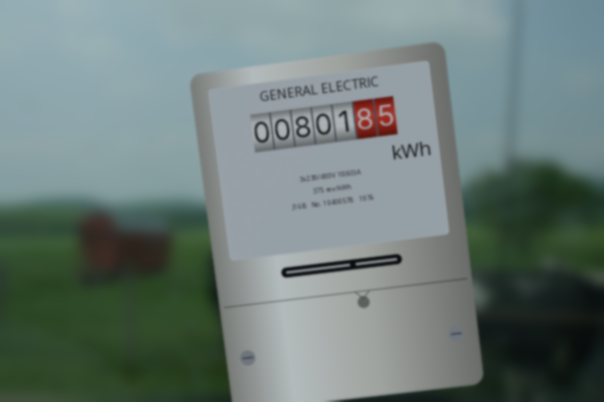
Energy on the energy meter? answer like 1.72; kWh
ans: 801.85; kWh
